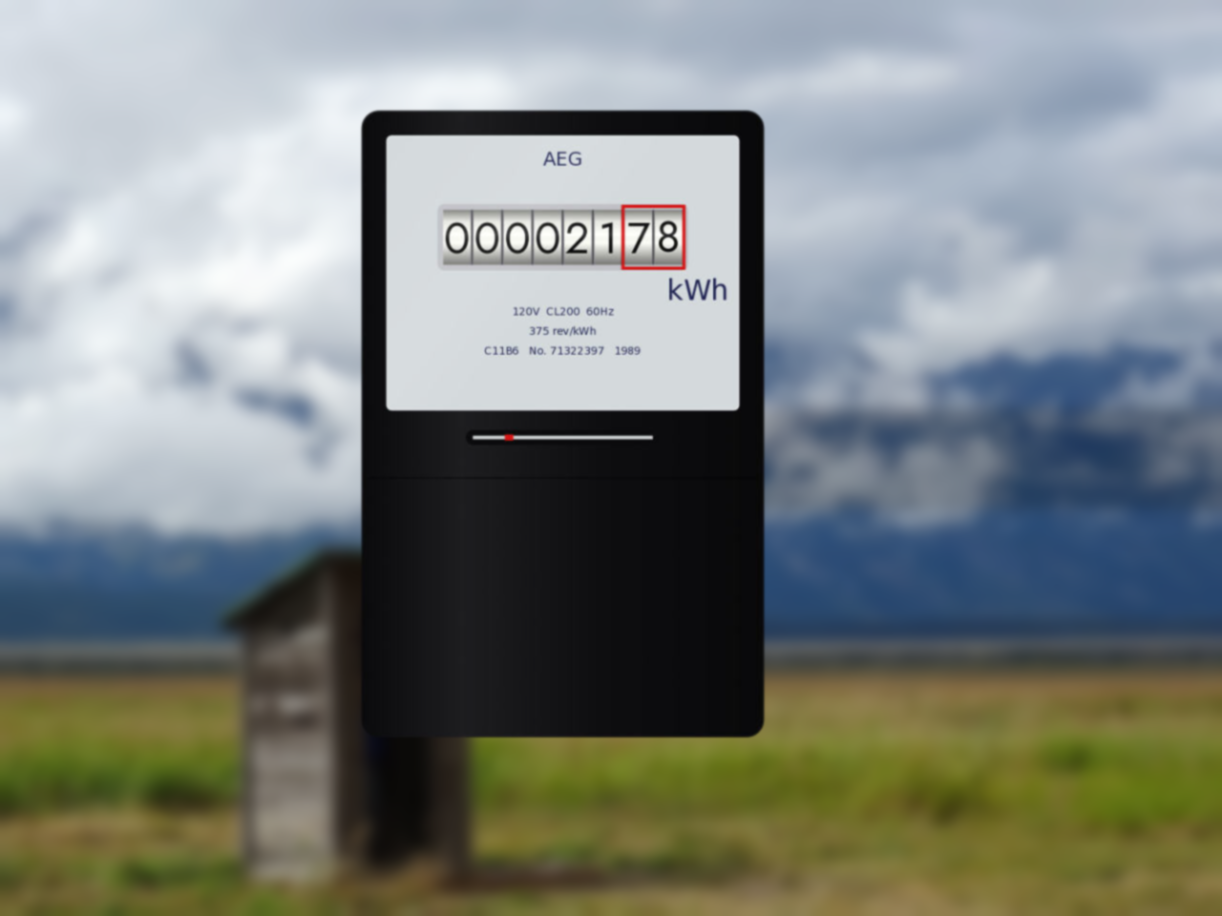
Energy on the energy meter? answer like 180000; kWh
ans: 21.78; kWh
